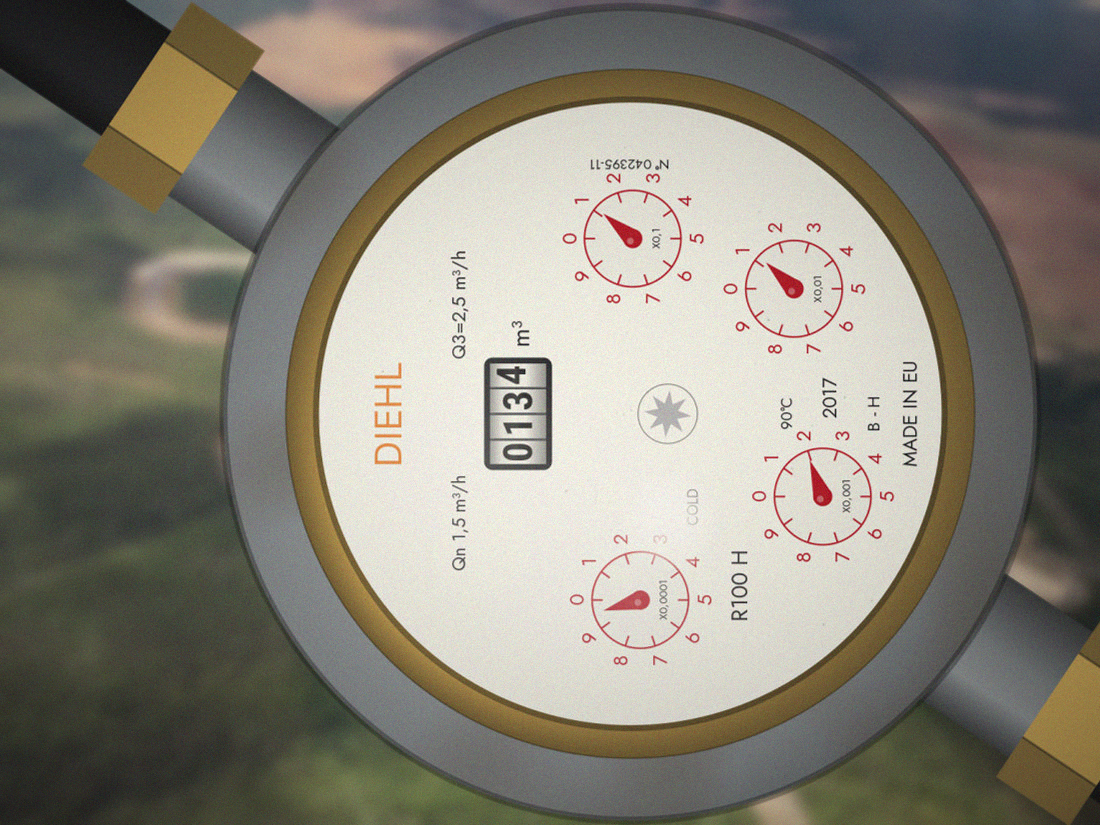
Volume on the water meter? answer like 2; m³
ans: 134.1119; m³
